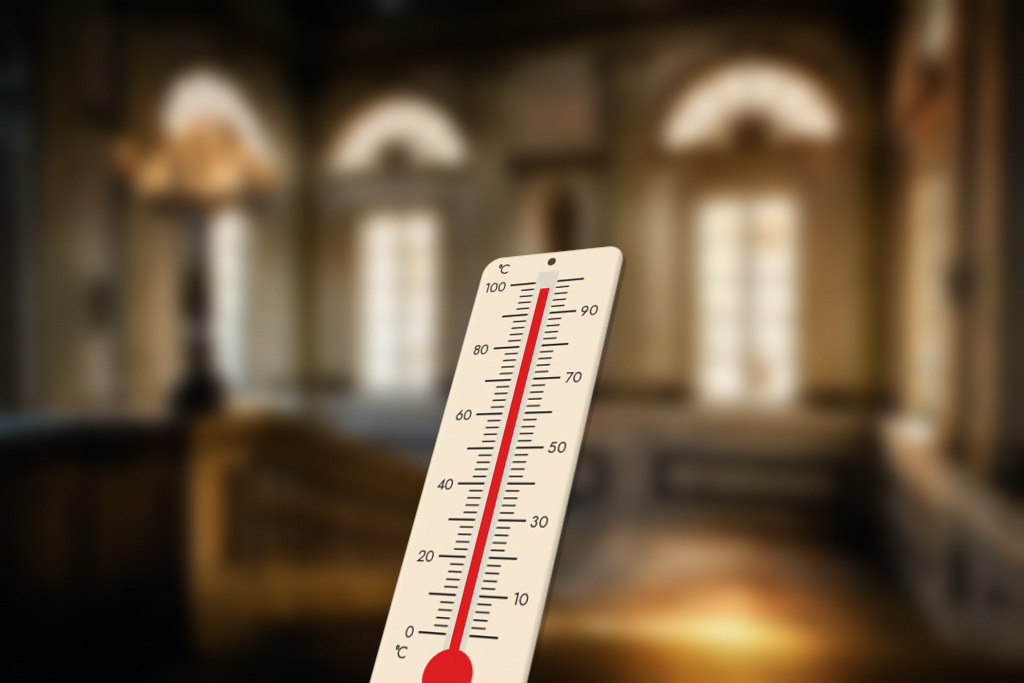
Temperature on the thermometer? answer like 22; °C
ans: 98; °C
